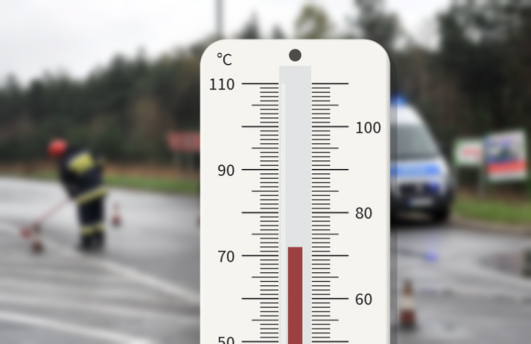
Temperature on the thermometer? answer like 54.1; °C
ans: 72; °C
